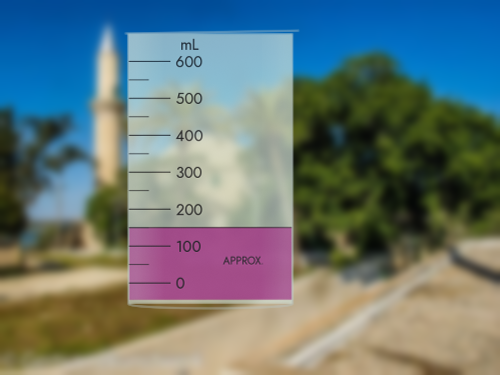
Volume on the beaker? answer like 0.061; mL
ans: 150; mL
